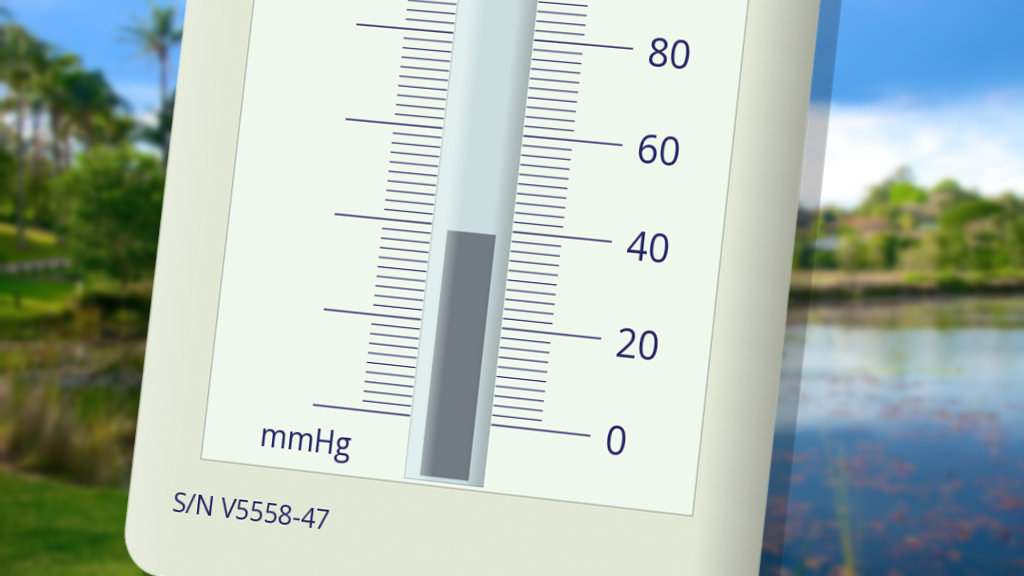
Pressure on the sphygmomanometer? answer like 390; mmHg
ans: 39; mmHg
